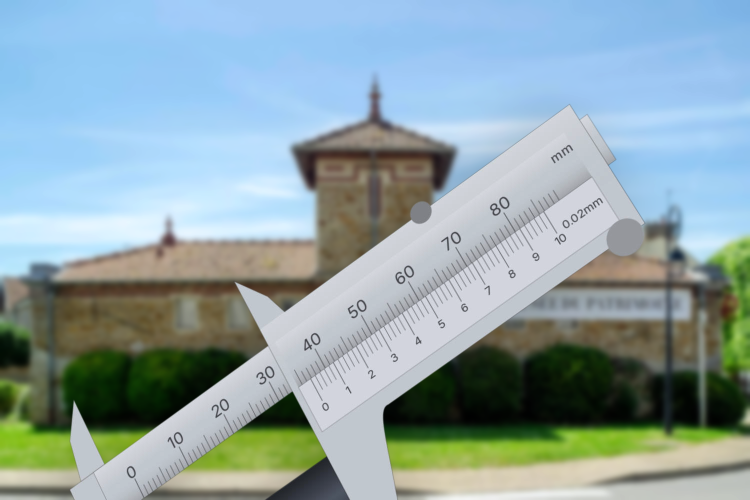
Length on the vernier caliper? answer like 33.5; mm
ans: 36.8; mm
